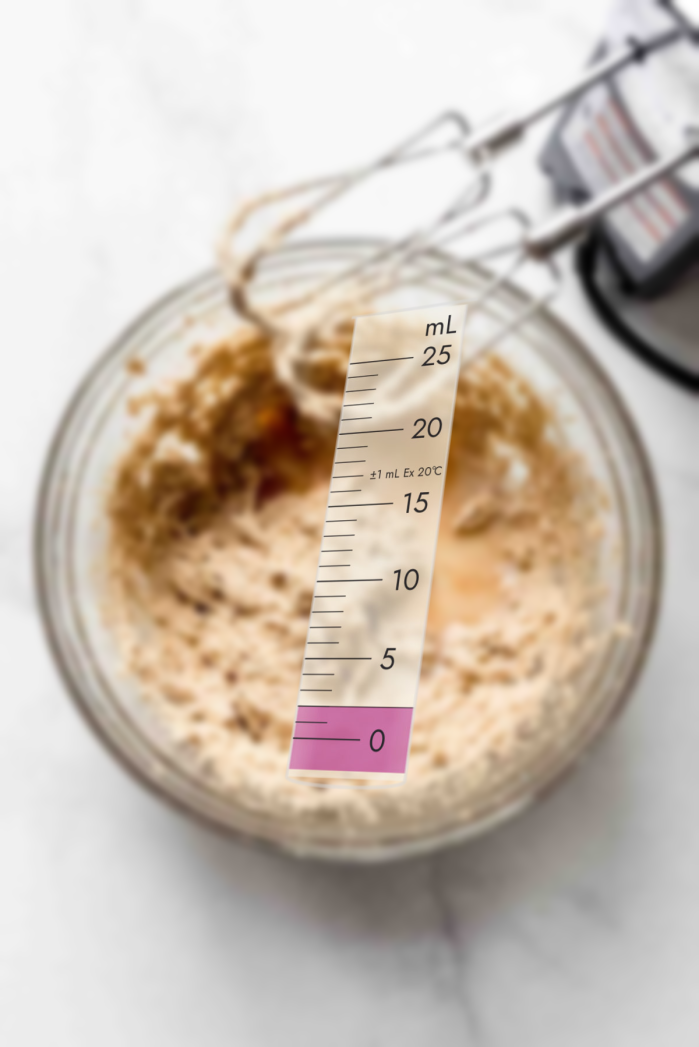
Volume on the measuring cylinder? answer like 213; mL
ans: 2; mL
